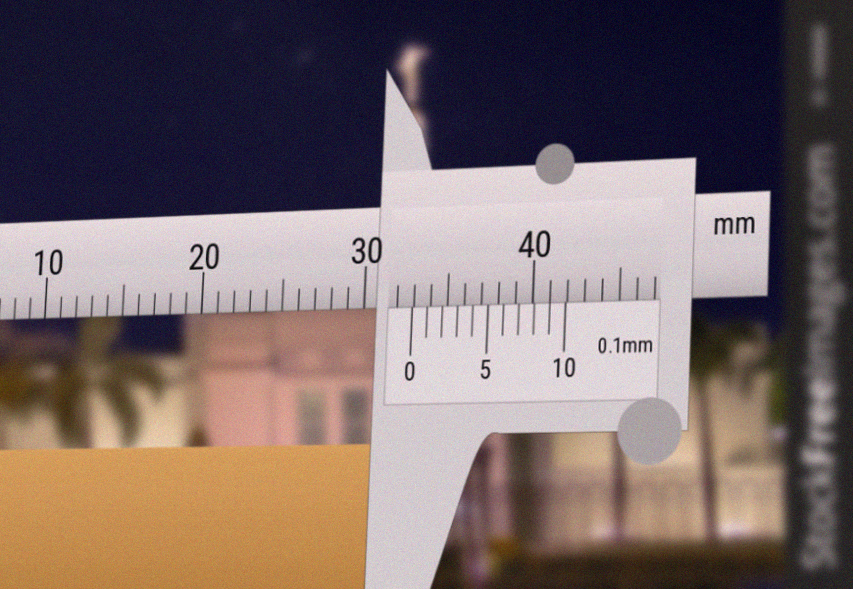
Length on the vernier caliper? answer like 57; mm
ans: 32.9; mm
